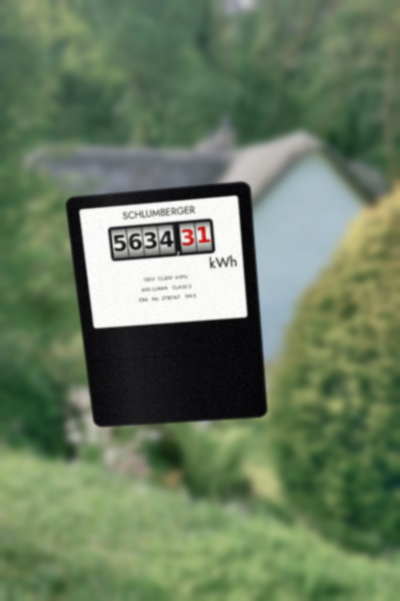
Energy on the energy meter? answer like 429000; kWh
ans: 5634.31; kWh
